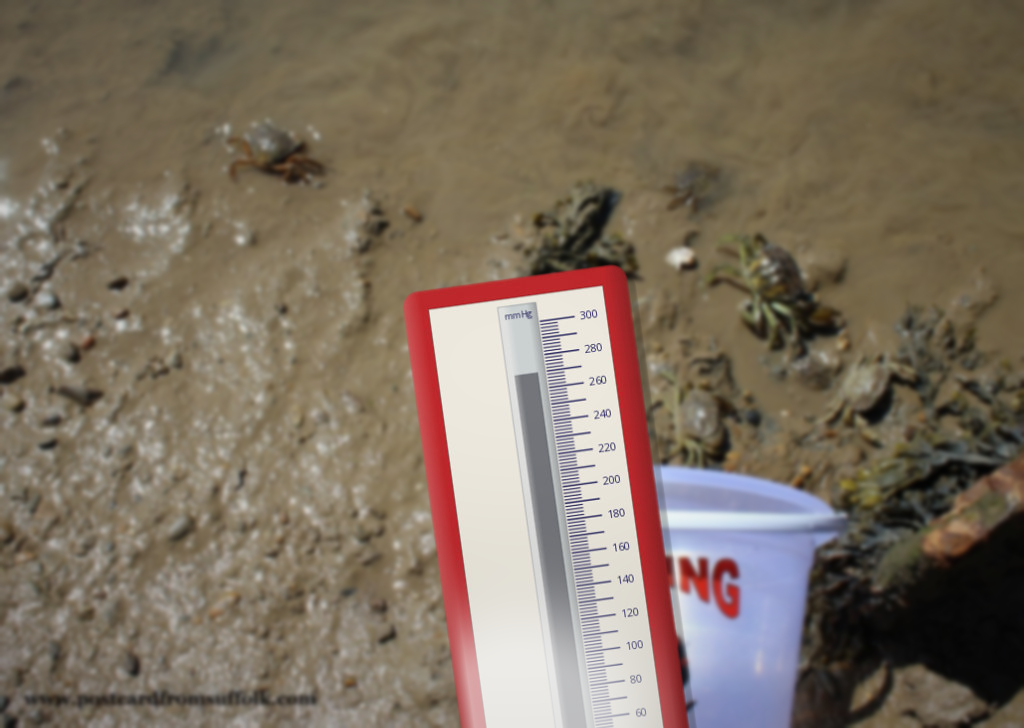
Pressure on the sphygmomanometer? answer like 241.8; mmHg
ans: 270; mmHg
